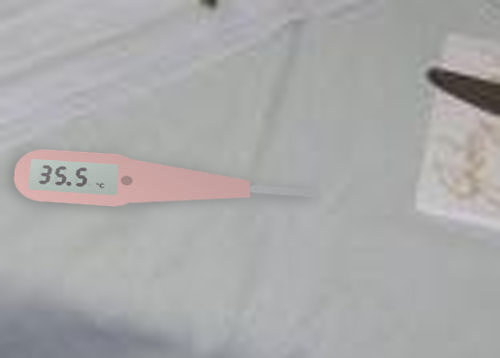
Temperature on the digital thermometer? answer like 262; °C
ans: 35.5; °C
